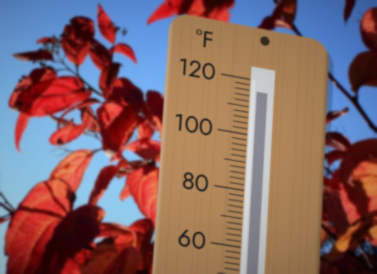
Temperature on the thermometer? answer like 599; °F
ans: 116; °F
